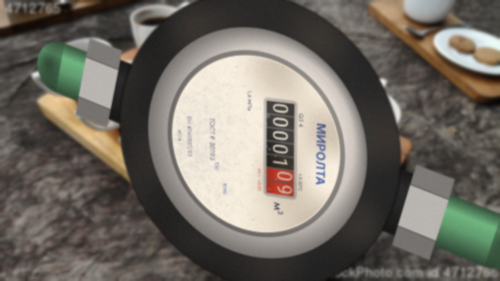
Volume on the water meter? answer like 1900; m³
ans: 1.09; m³
